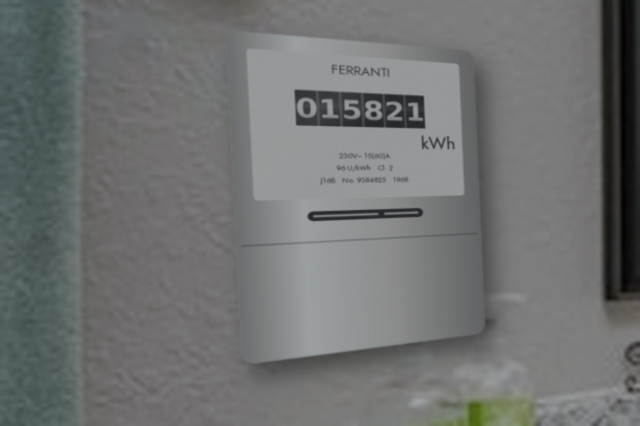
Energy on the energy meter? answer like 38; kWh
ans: 15821; kWh
